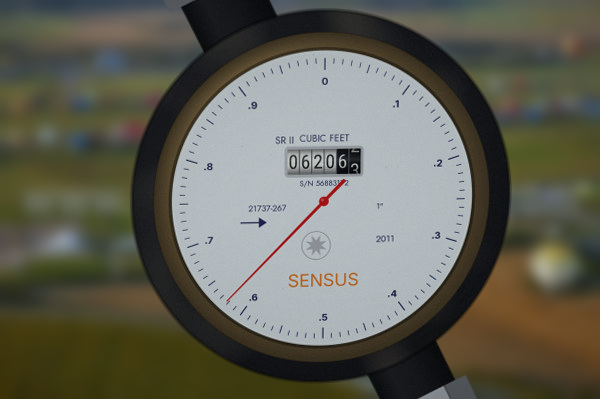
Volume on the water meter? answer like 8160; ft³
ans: 62062.62; ft³
